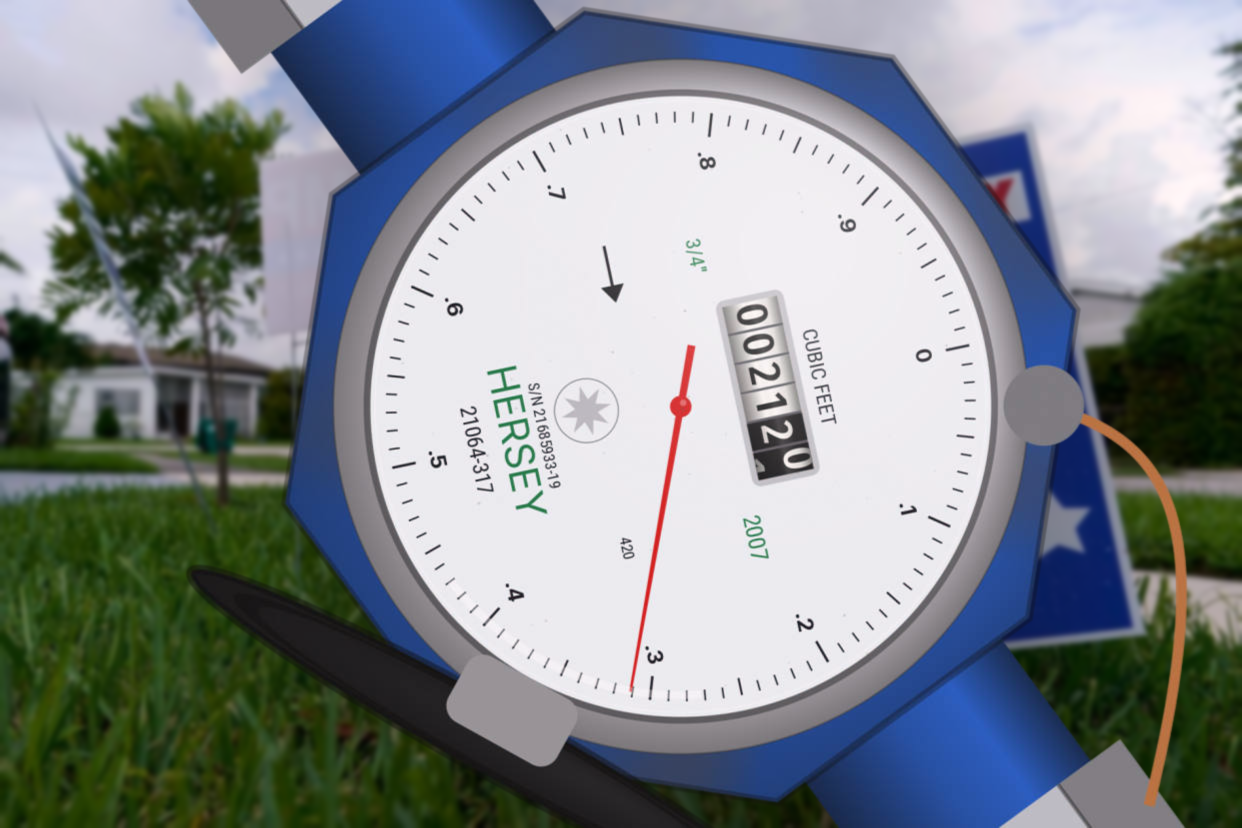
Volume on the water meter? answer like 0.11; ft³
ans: 2120.31; ft³
